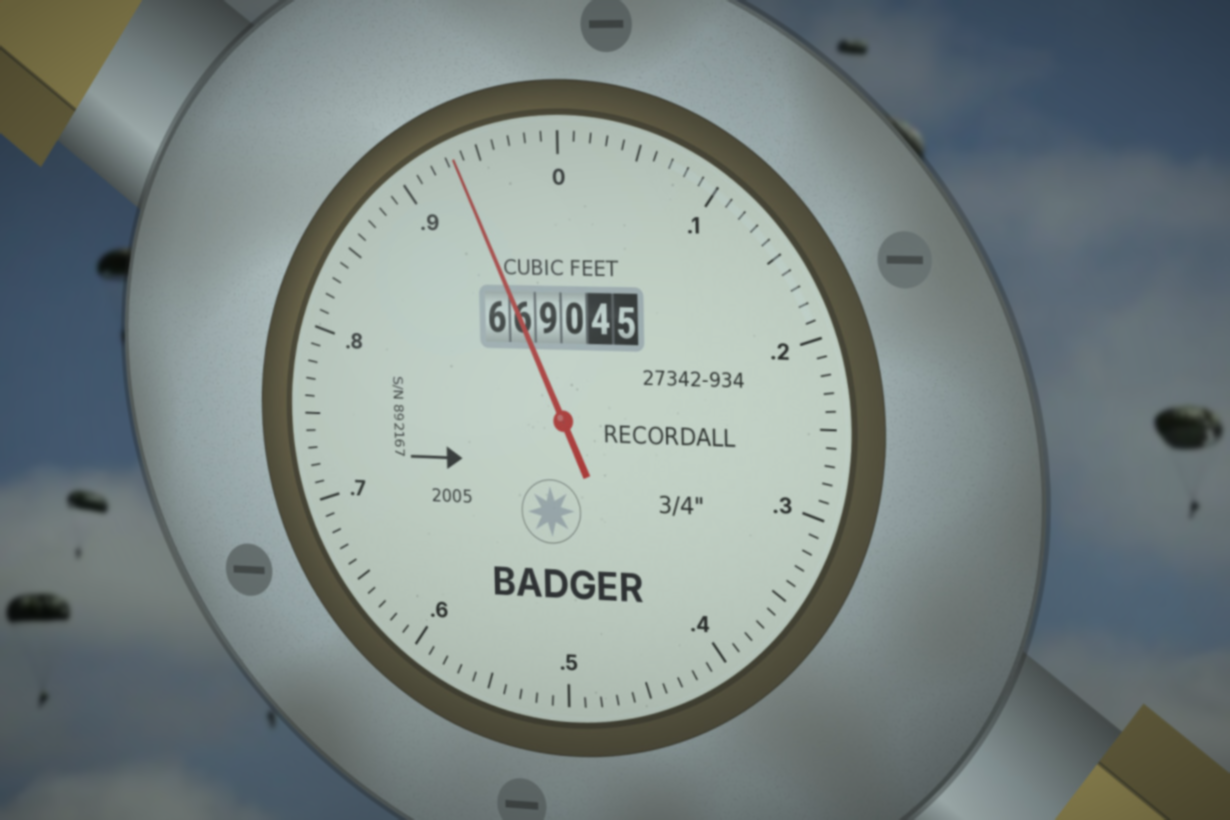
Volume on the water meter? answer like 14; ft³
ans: 669044.93; ft³
